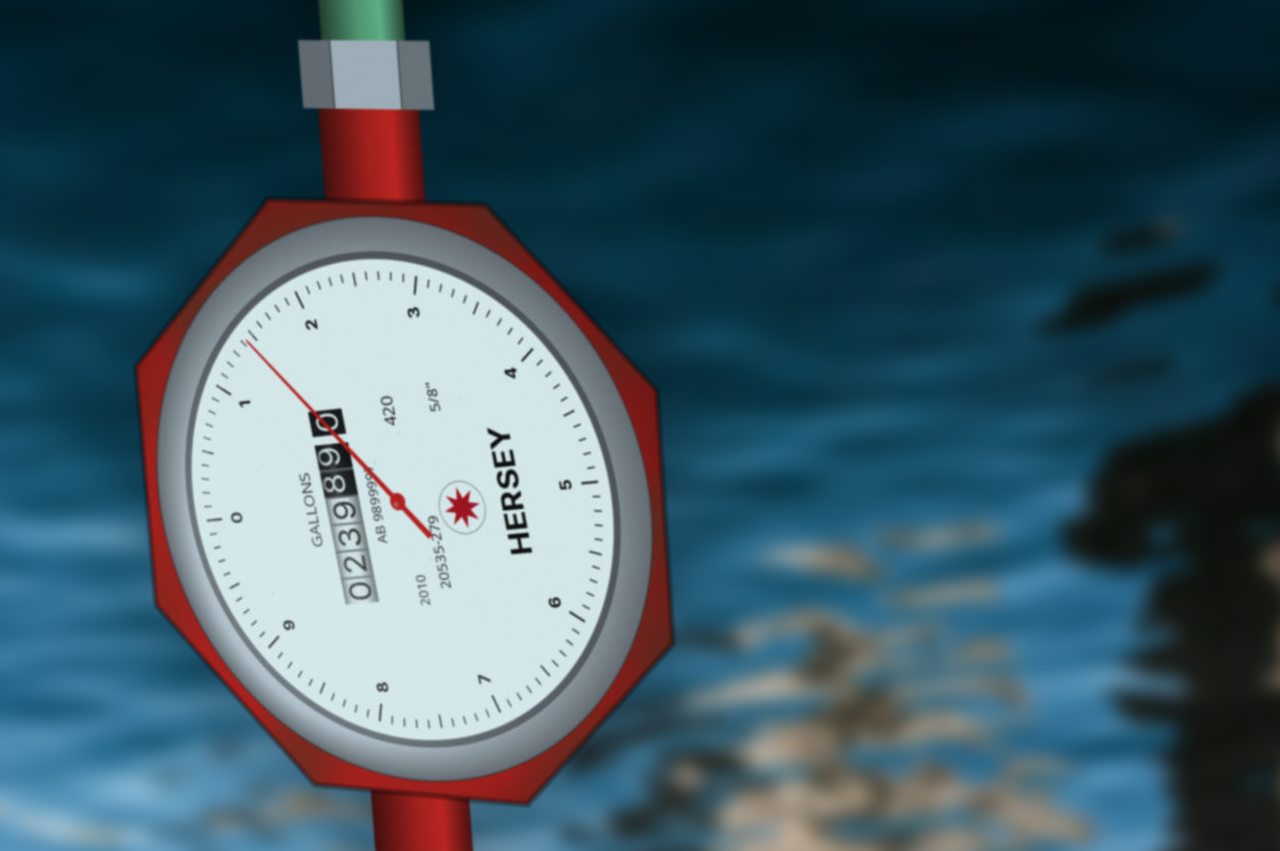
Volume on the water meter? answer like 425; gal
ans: 239891.4; gal
